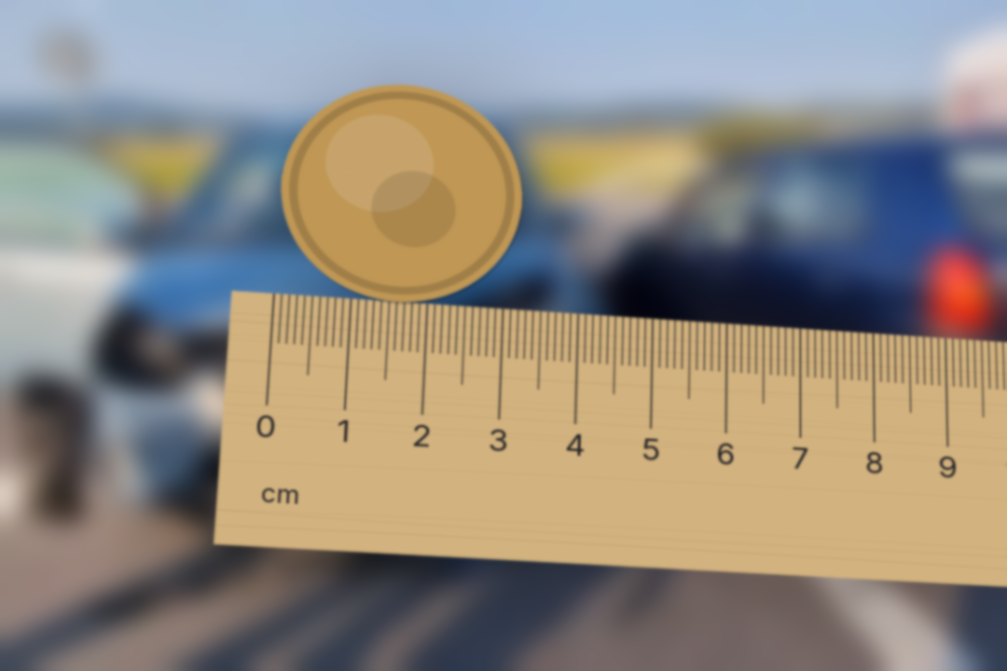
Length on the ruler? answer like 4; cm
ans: 3.2; cm
